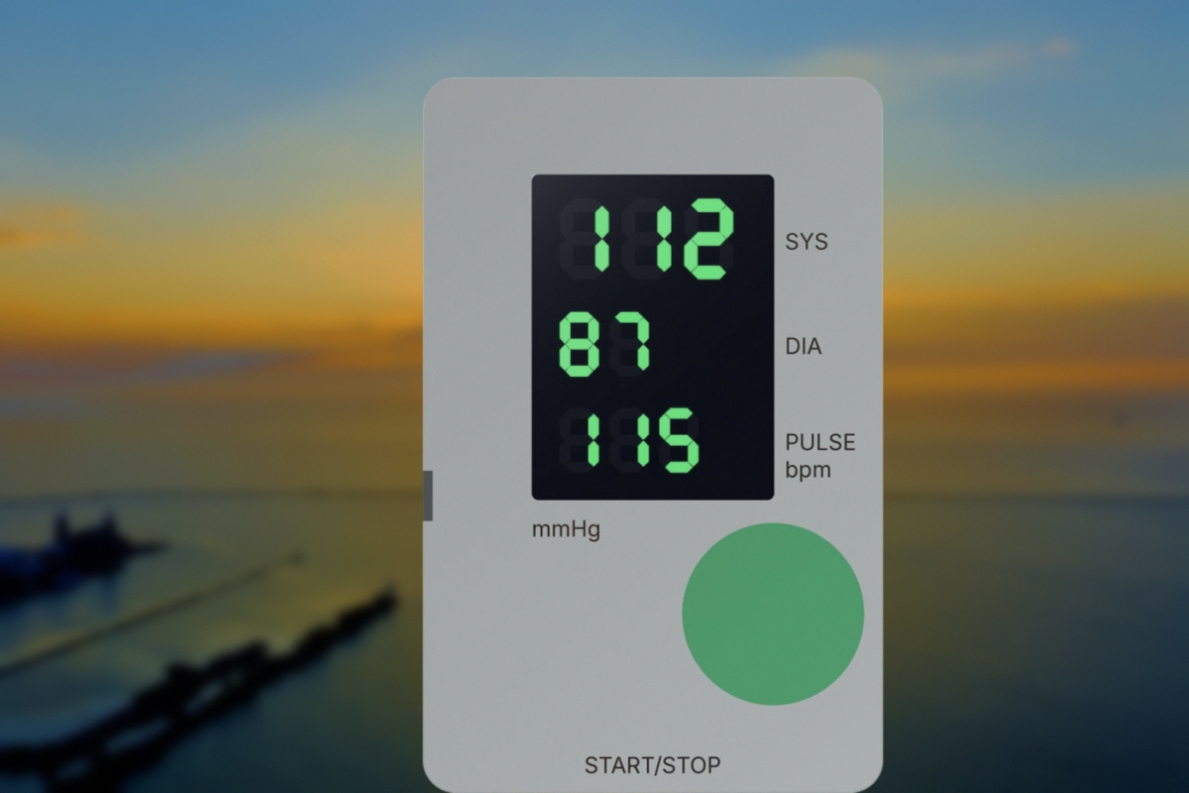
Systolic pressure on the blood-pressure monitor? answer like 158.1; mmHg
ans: 112; mmHg
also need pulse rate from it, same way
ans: 115; bpm
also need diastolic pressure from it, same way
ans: 87; mmHg
